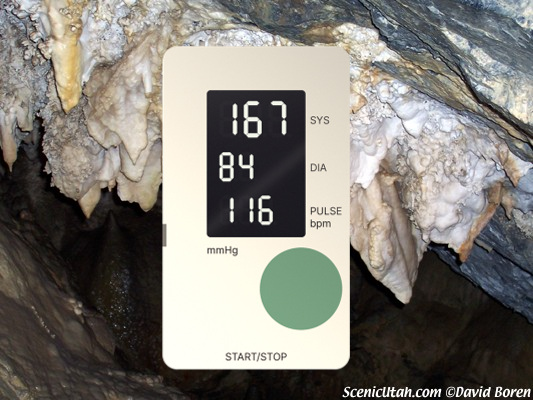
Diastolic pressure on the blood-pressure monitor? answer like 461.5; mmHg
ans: 84; mmHg
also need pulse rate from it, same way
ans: 116; bpm
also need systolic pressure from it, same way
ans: 167; mmHg
